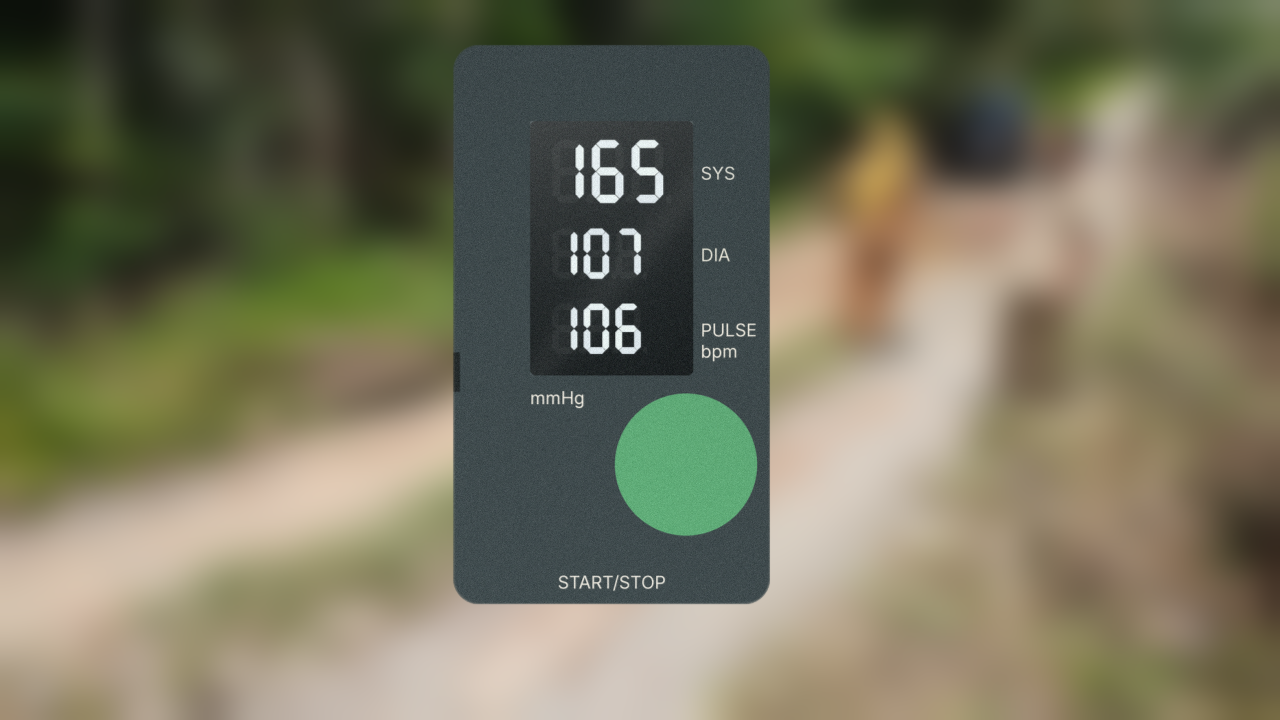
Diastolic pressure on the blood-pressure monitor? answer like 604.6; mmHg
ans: 107; mmHg
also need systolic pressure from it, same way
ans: 165; mmHg
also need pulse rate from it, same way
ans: 106; bpm
